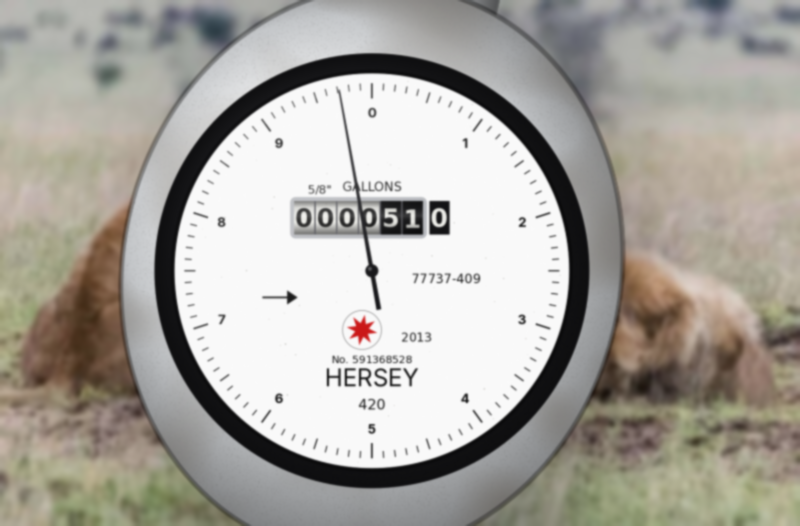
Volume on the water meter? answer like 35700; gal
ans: 509.7; gal
